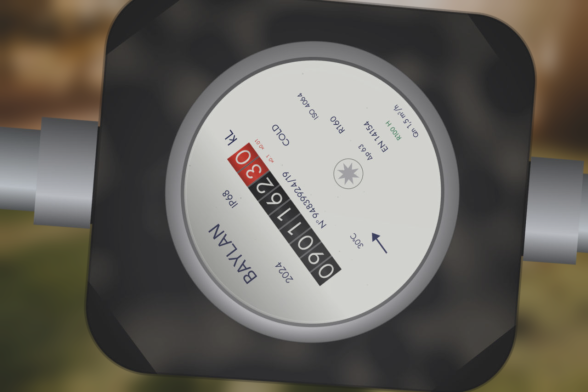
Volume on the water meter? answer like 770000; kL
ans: 901162.30; kL
